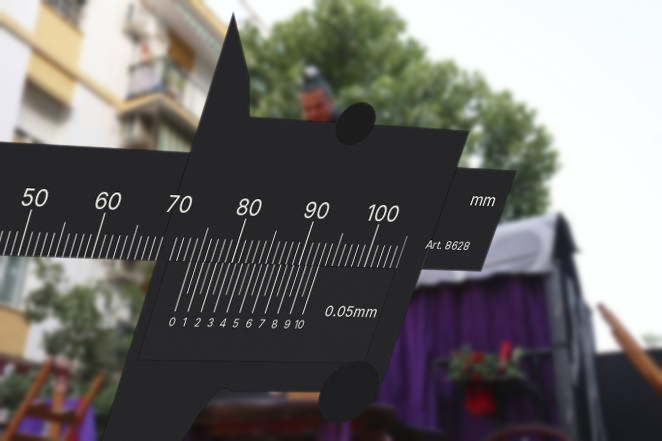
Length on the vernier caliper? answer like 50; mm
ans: 74.0; mm
